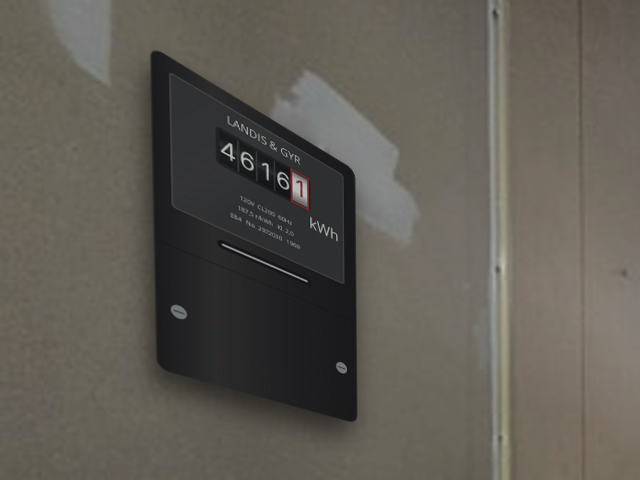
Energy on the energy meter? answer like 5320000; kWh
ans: 4616.1; kWh
